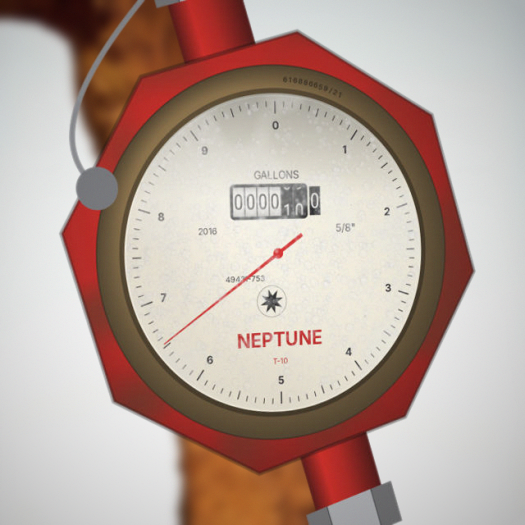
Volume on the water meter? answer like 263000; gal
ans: 96.5; gal
